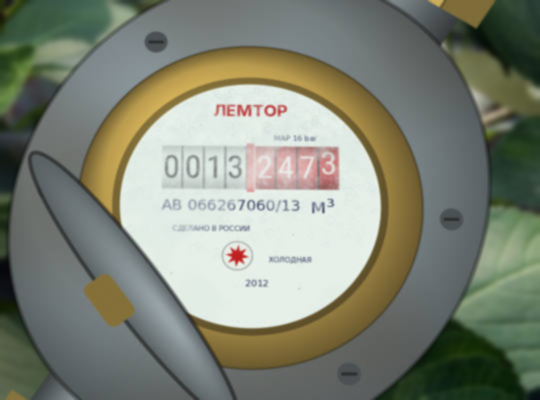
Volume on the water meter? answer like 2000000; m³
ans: 13.2473; m³
